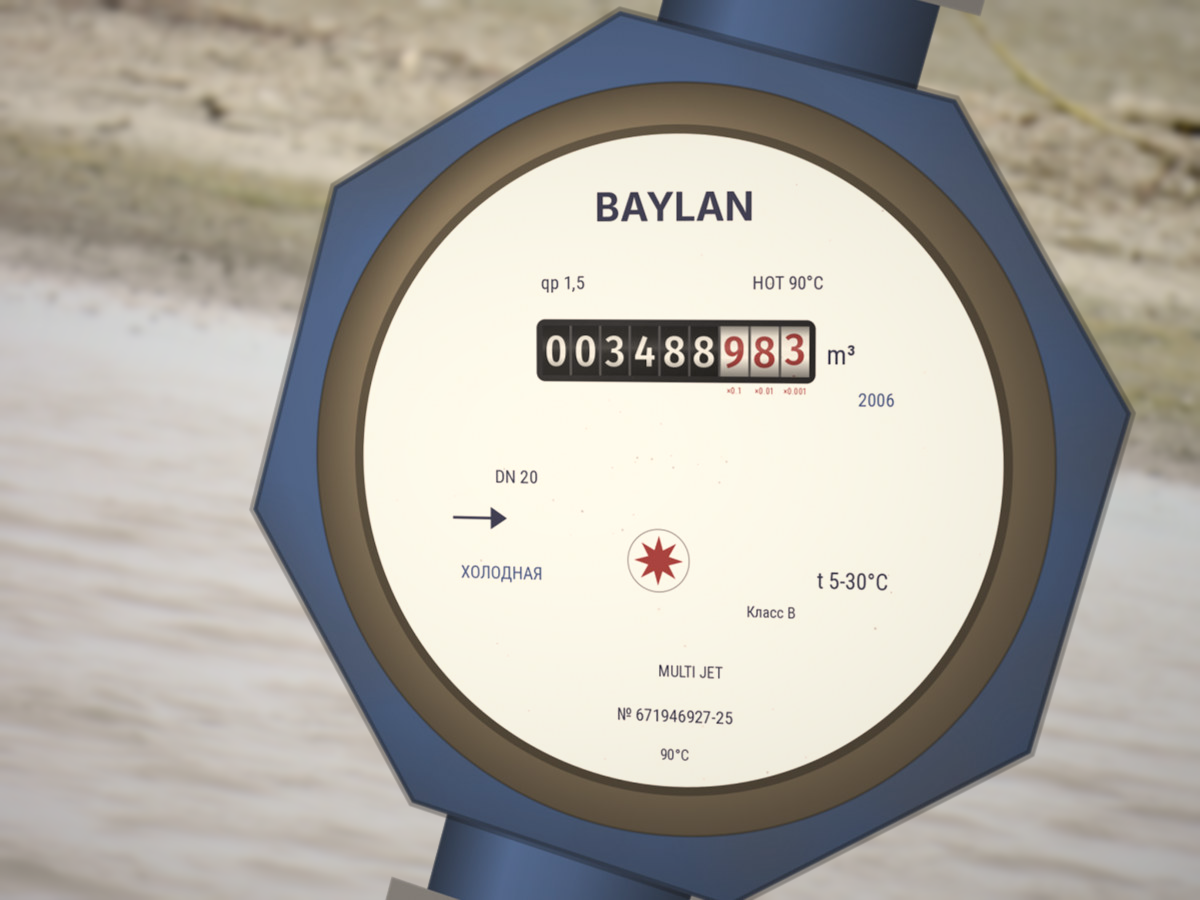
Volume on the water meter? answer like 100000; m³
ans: 3488.983; m³
